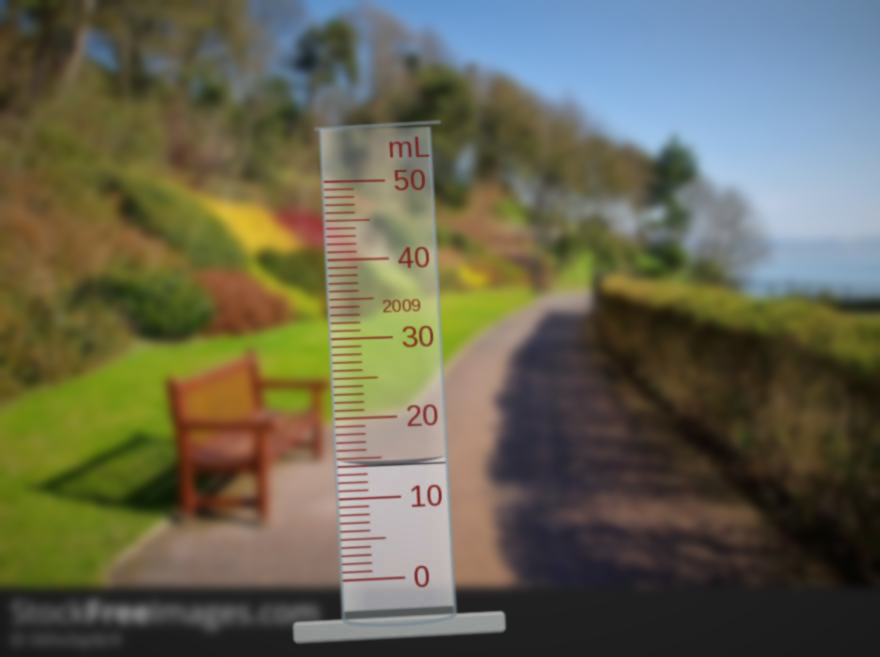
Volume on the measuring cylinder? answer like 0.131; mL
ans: 14; mL
